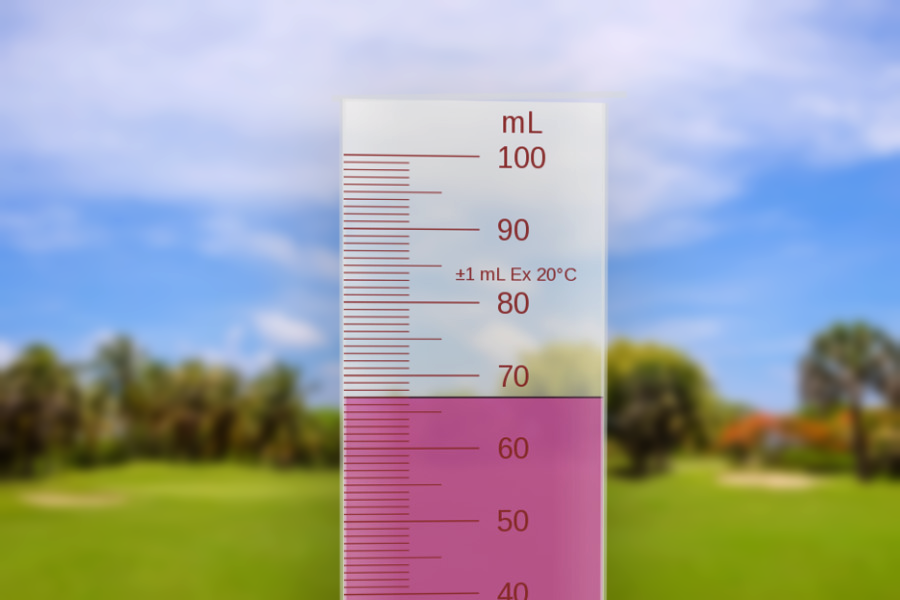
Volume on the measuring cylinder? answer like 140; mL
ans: 67; mL
